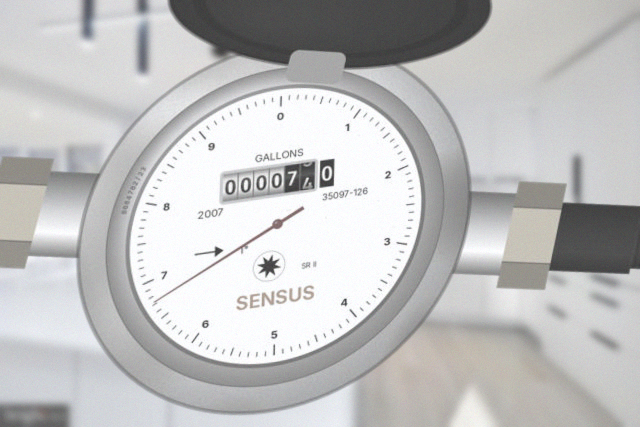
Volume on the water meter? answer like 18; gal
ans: 736.7; gal
